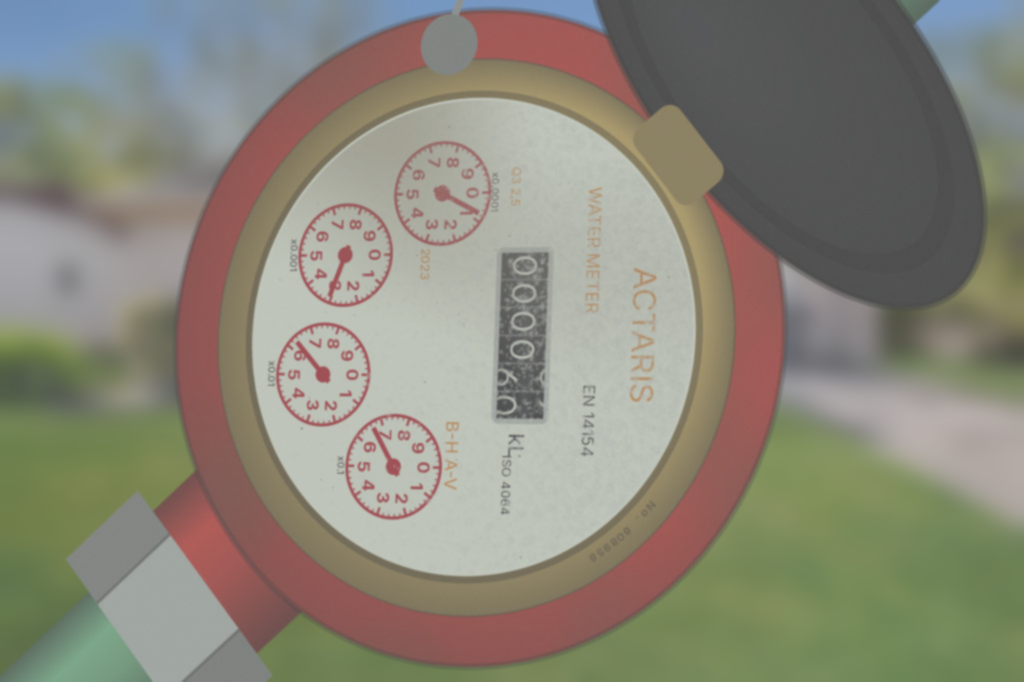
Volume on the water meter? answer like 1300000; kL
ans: 59.6630; kL
